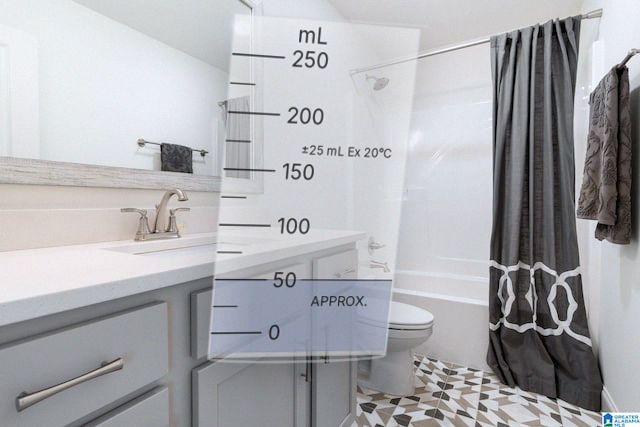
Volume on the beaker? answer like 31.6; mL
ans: 50; mL
